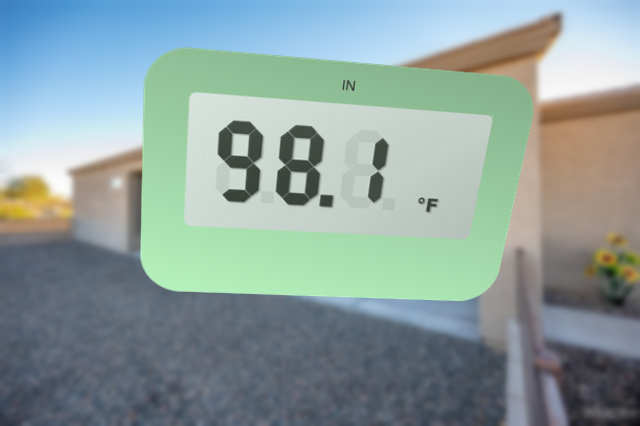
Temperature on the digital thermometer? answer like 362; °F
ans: 98.1; °F
